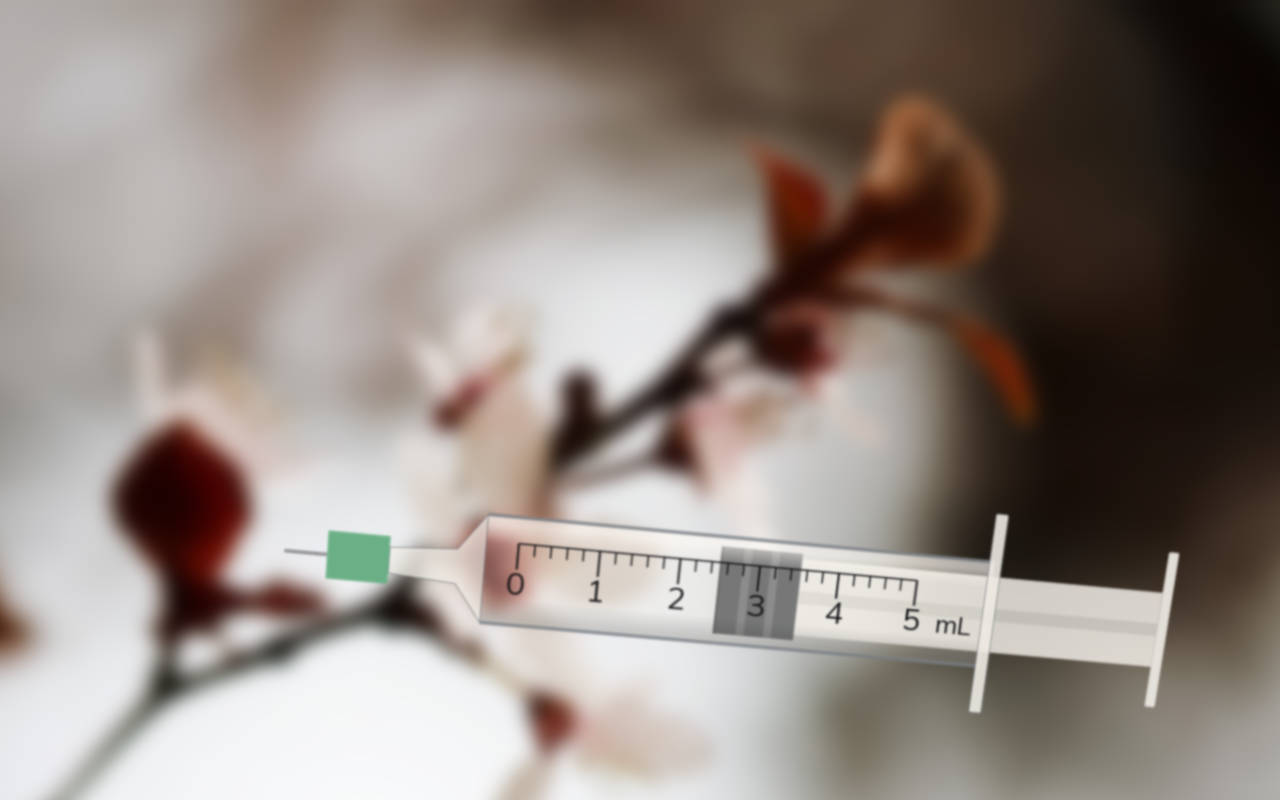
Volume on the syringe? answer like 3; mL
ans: 2.5; mL
